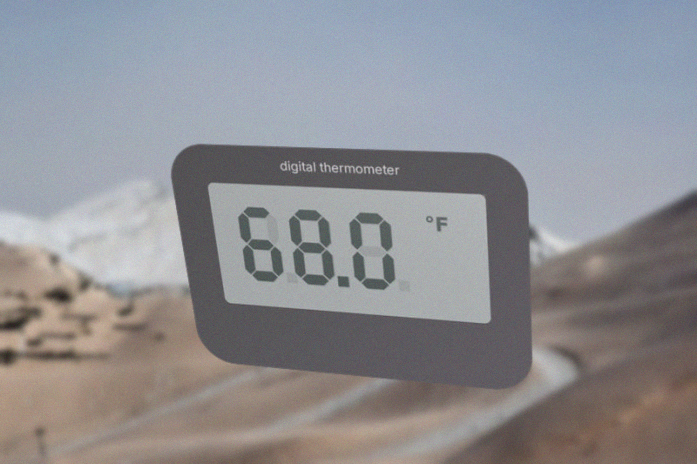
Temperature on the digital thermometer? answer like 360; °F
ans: 68.0; °F
